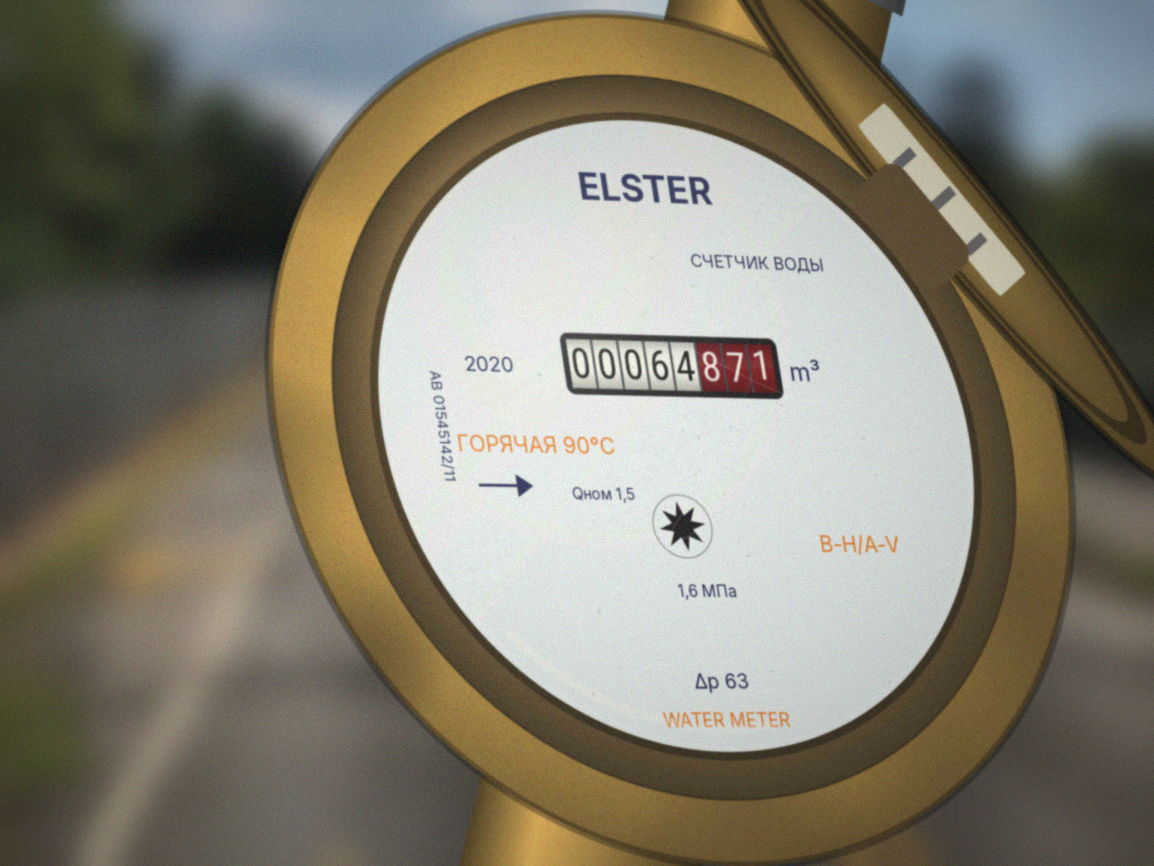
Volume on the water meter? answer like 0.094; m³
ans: 64.871; m³
